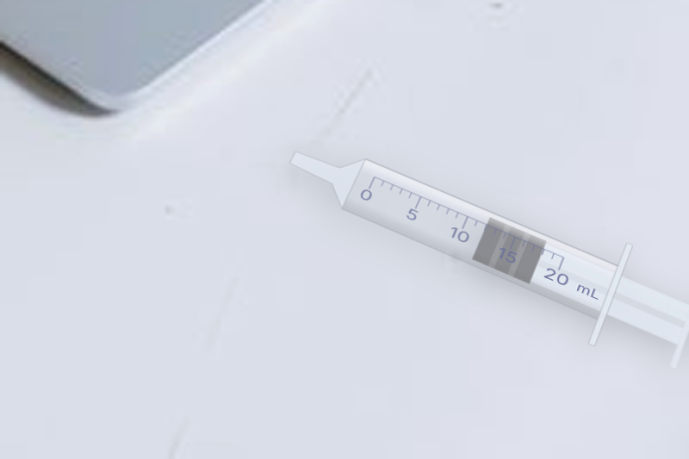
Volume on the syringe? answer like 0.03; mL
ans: 12; mL
